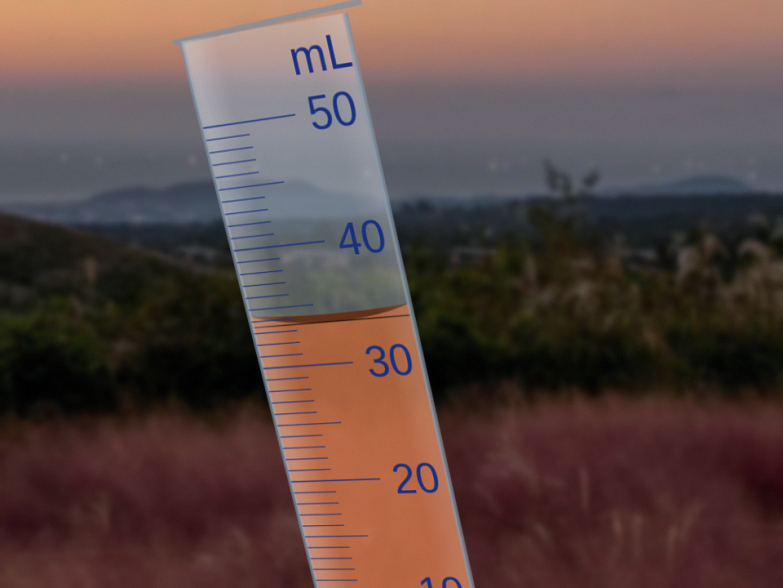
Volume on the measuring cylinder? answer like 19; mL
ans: 33.5; mL
